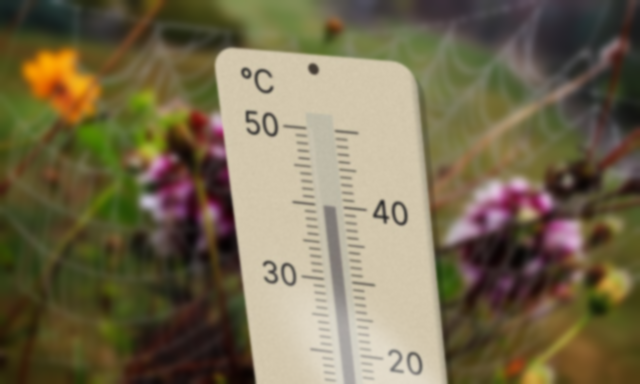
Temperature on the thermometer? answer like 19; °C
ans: 40; °C
